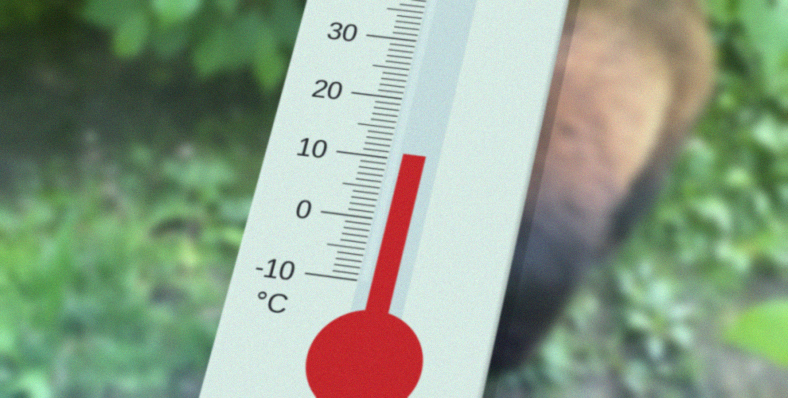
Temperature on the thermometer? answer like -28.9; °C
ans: 11; °C
